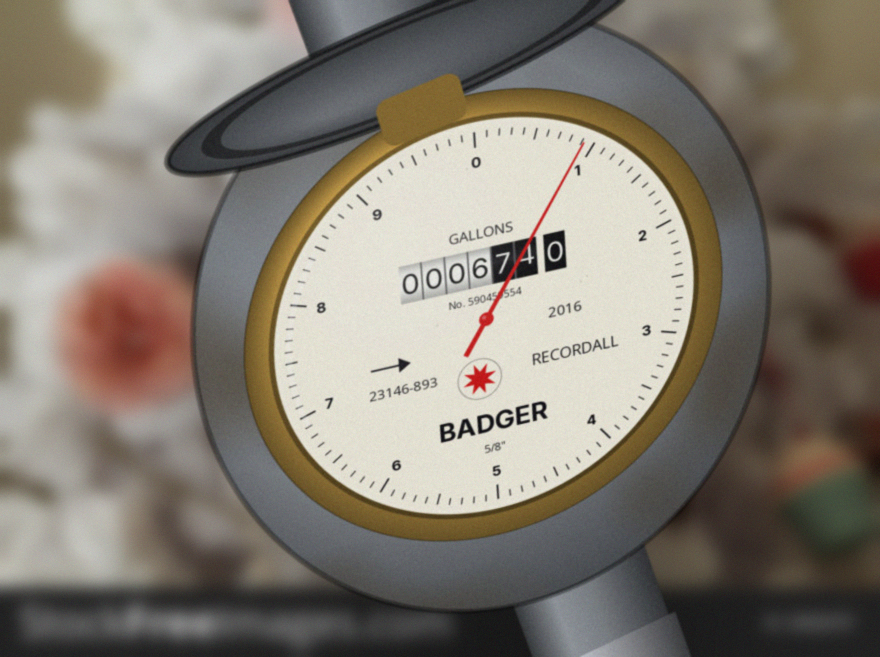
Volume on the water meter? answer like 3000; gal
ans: 6740.9; gal
